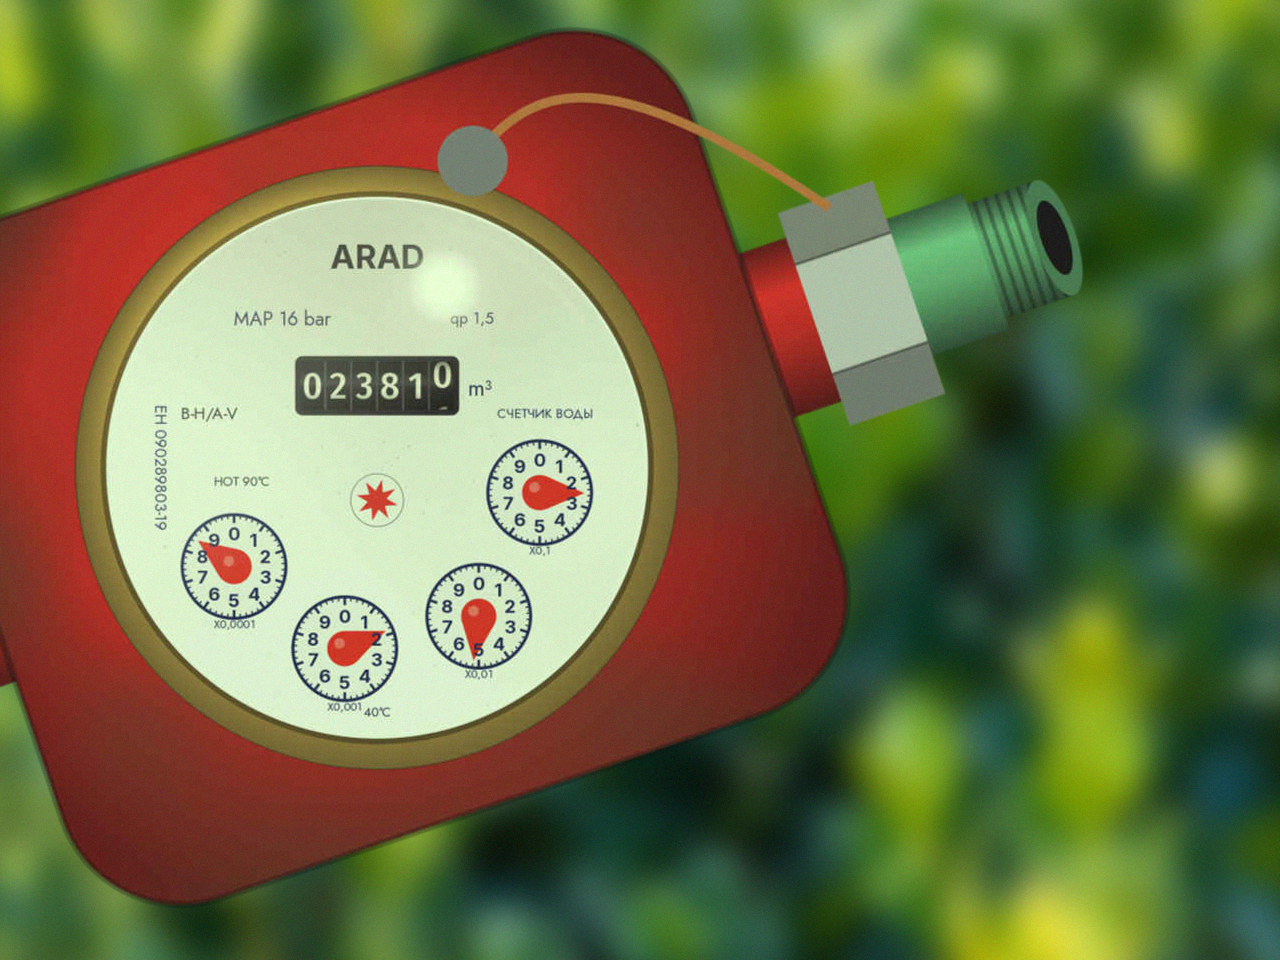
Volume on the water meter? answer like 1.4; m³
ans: 23810.2518; m³
